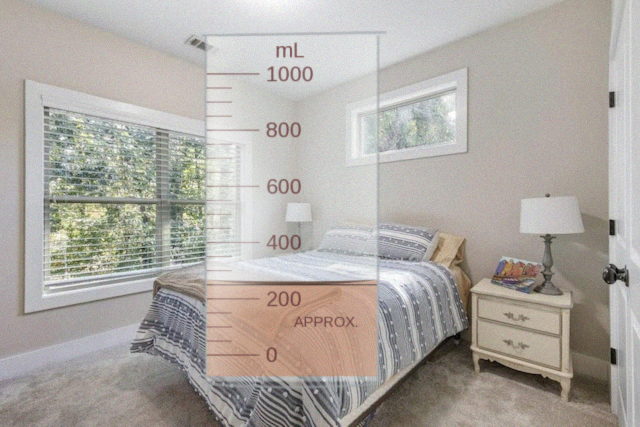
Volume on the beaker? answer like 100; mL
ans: 250; mL
